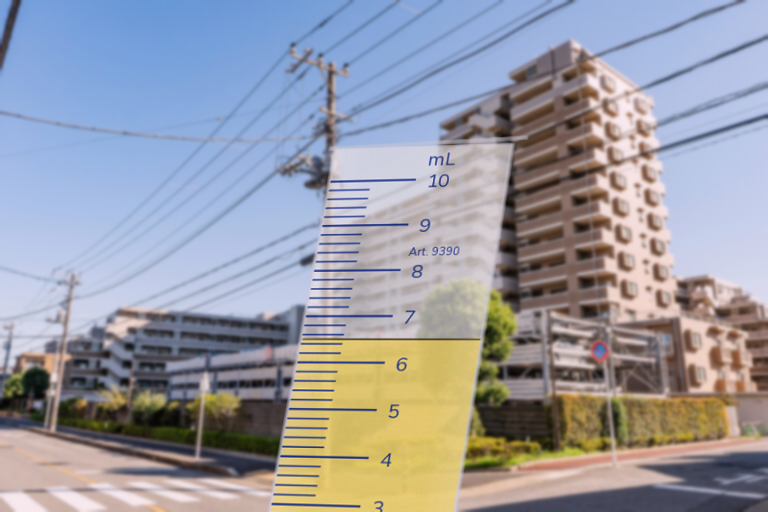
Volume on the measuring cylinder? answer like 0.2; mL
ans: 6.5; mL
